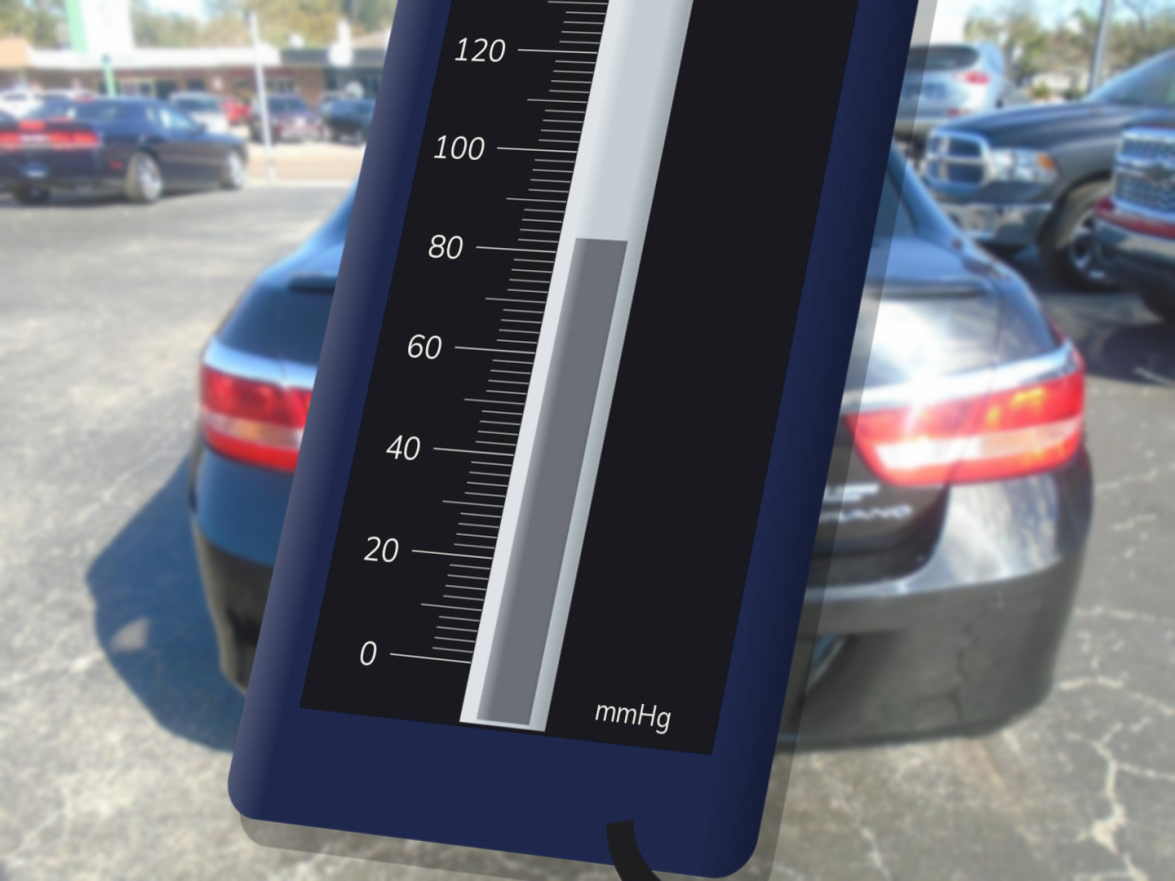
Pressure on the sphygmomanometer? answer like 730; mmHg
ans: 83; mmHg
